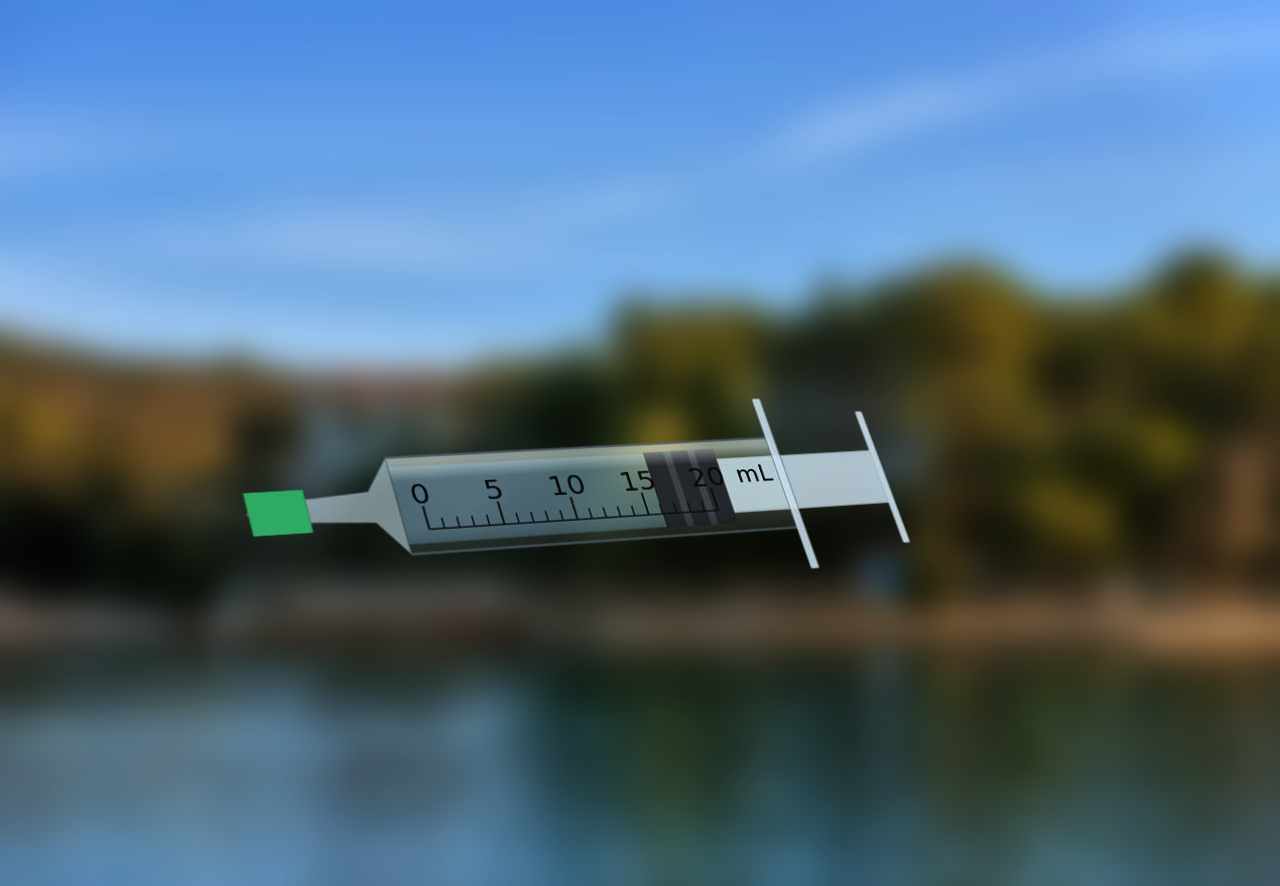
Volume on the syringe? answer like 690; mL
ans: 16; mL
